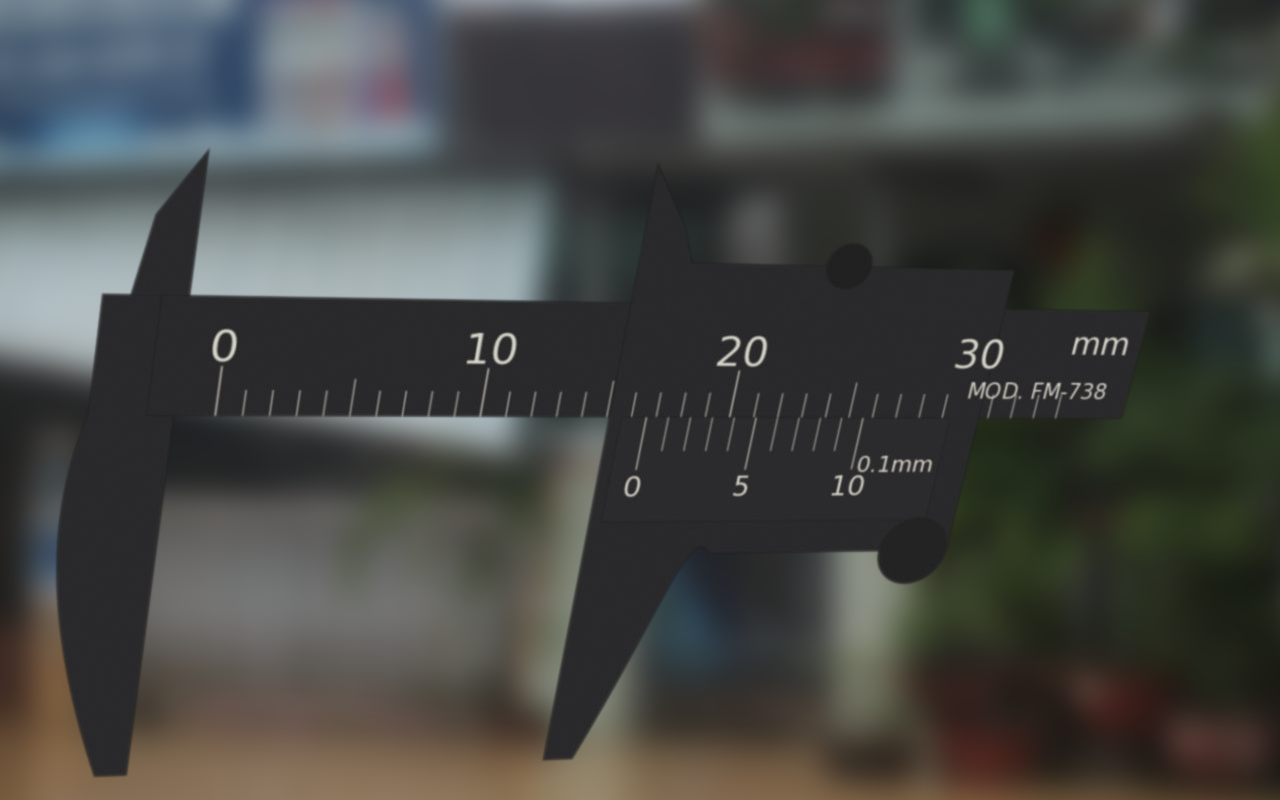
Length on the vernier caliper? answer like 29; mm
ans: 16.6; mm
